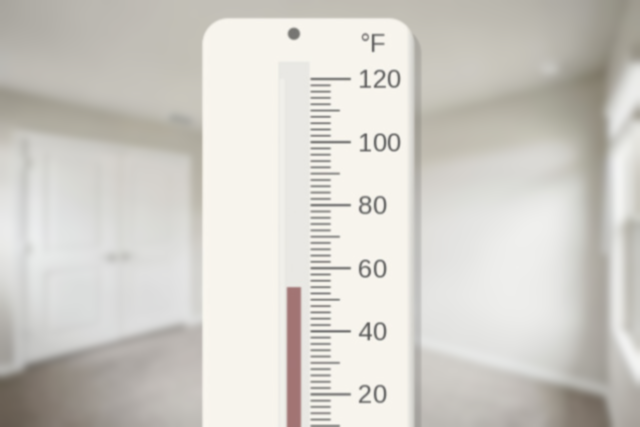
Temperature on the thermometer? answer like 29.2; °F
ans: 54; °F
